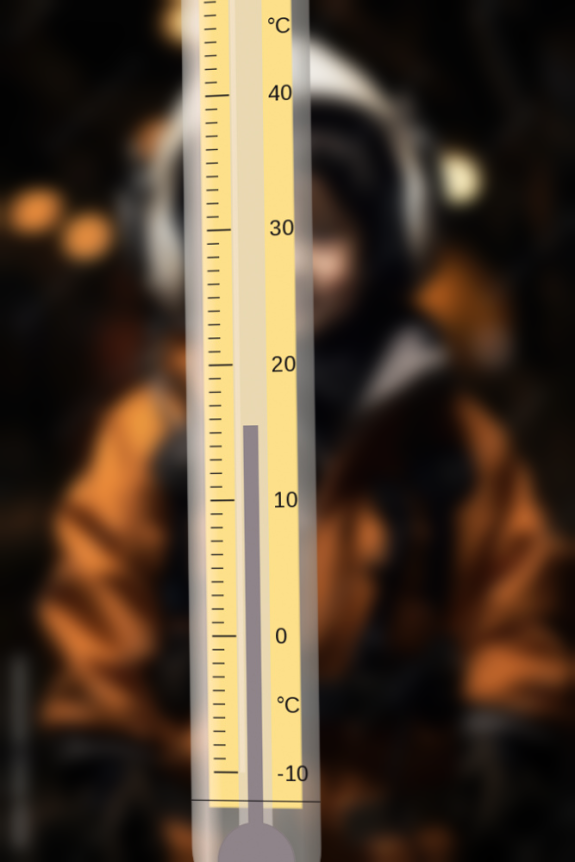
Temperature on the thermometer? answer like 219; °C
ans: 15.5; °C
